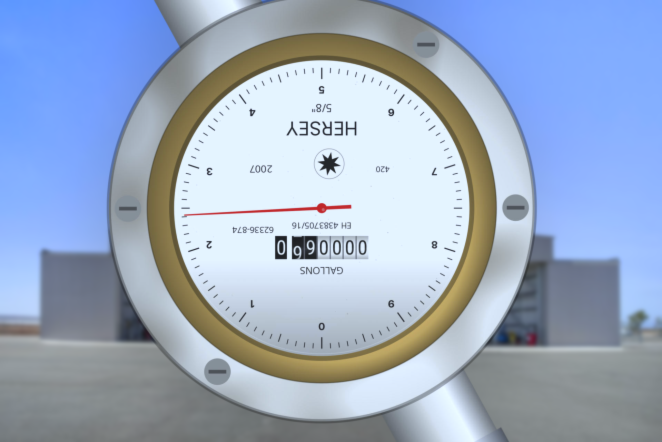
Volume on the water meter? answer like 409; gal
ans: 662.4; gal
